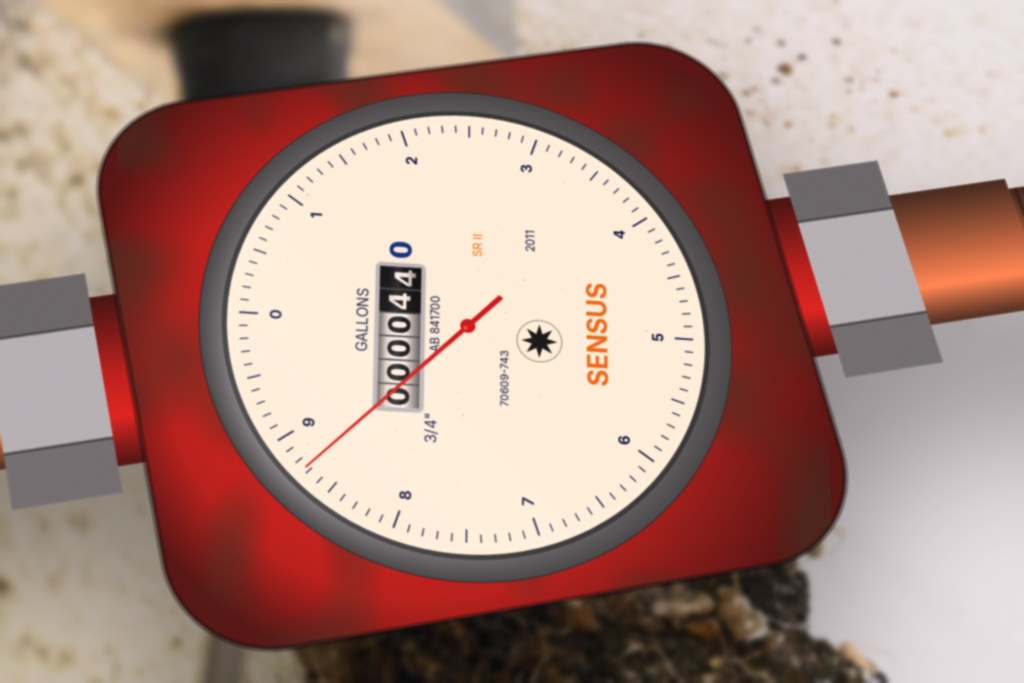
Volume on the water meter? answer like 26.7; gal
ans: 438.7; gal
